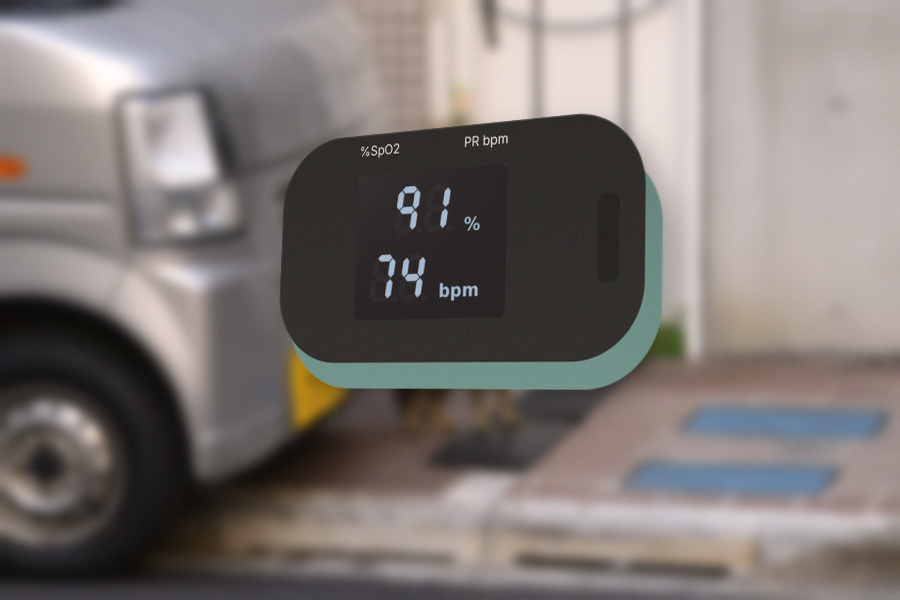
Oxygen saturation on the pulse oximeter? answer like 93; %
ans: 91; %
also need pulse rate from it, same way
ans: 74; bpm
